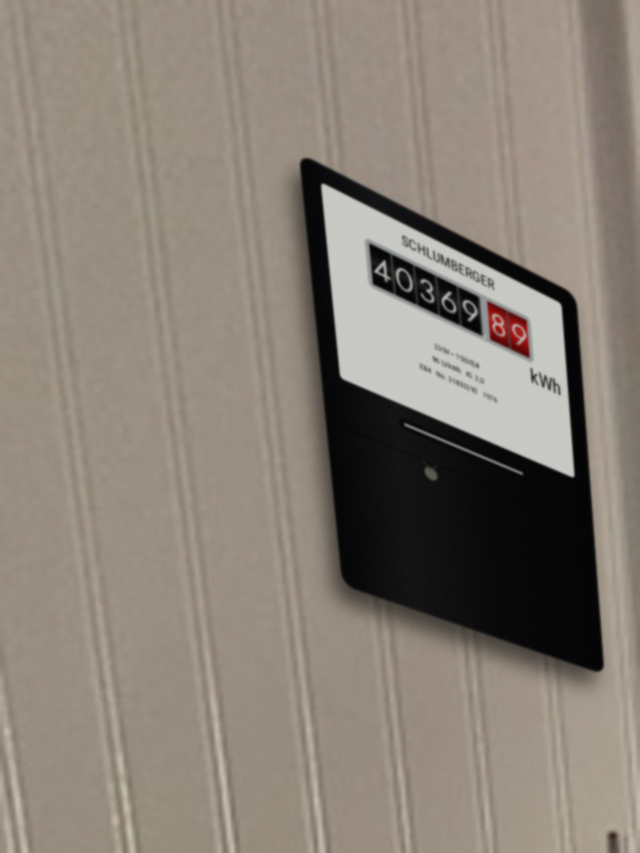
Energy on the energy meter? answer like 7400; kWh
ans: 40369.89; kWh
